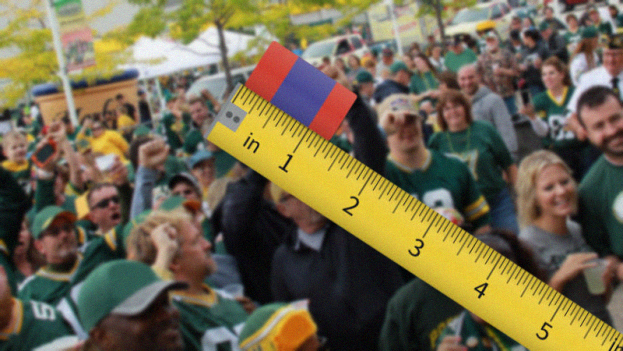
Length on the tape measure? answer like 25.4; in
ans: 1.3125; in
